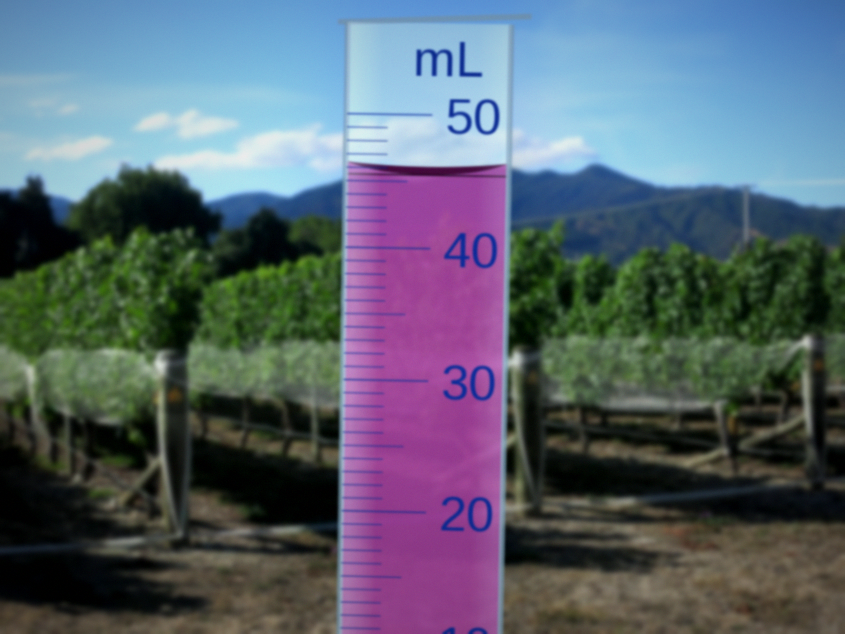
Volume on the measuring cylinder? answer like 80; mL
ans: 45.5; mL
